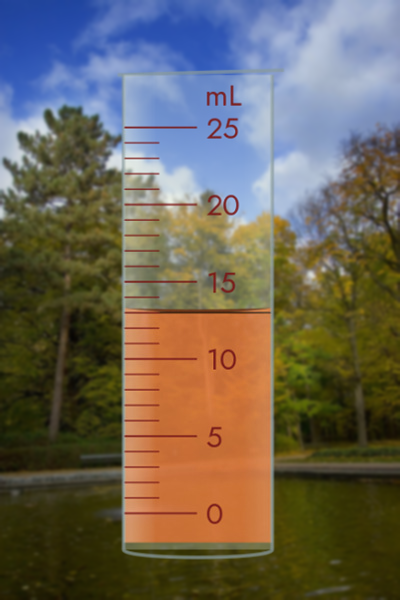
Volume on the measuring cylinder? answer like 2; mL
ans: 13; mL
